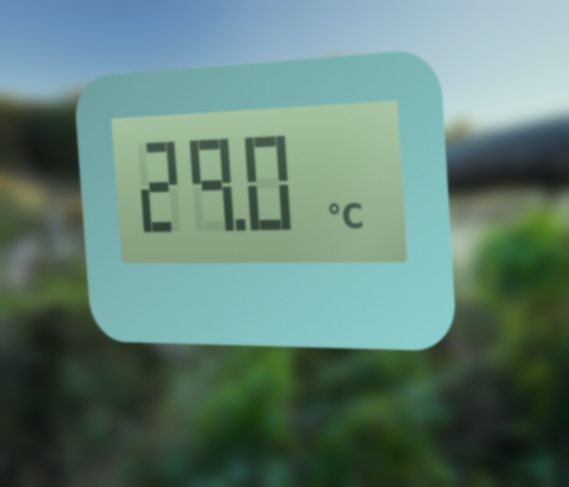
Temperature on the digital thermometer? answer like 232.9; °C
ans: 29.0; °C
